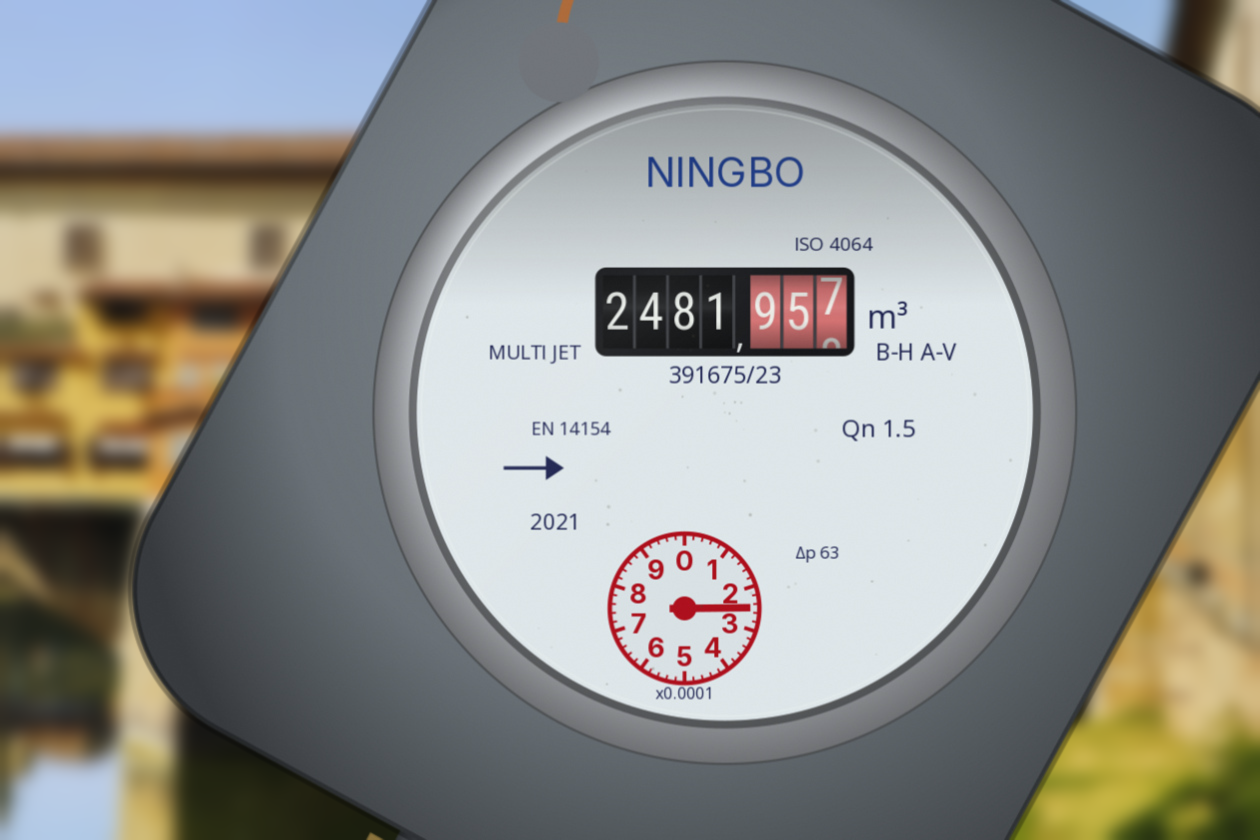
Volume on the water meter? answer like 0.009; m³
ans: 2481.9572; m³
